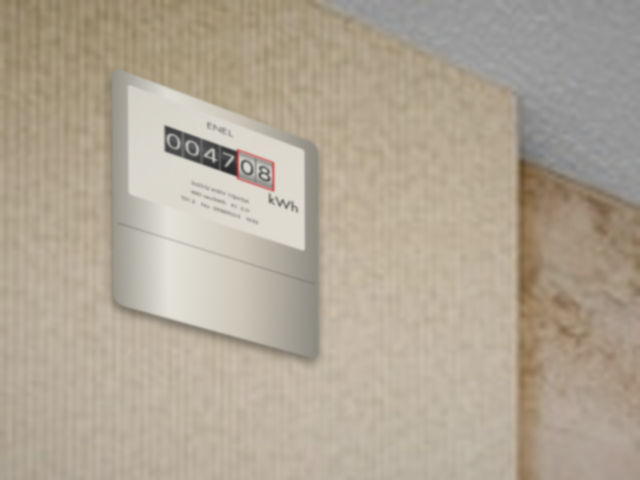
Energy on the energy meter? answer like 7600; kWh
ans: 47.08; kWh
